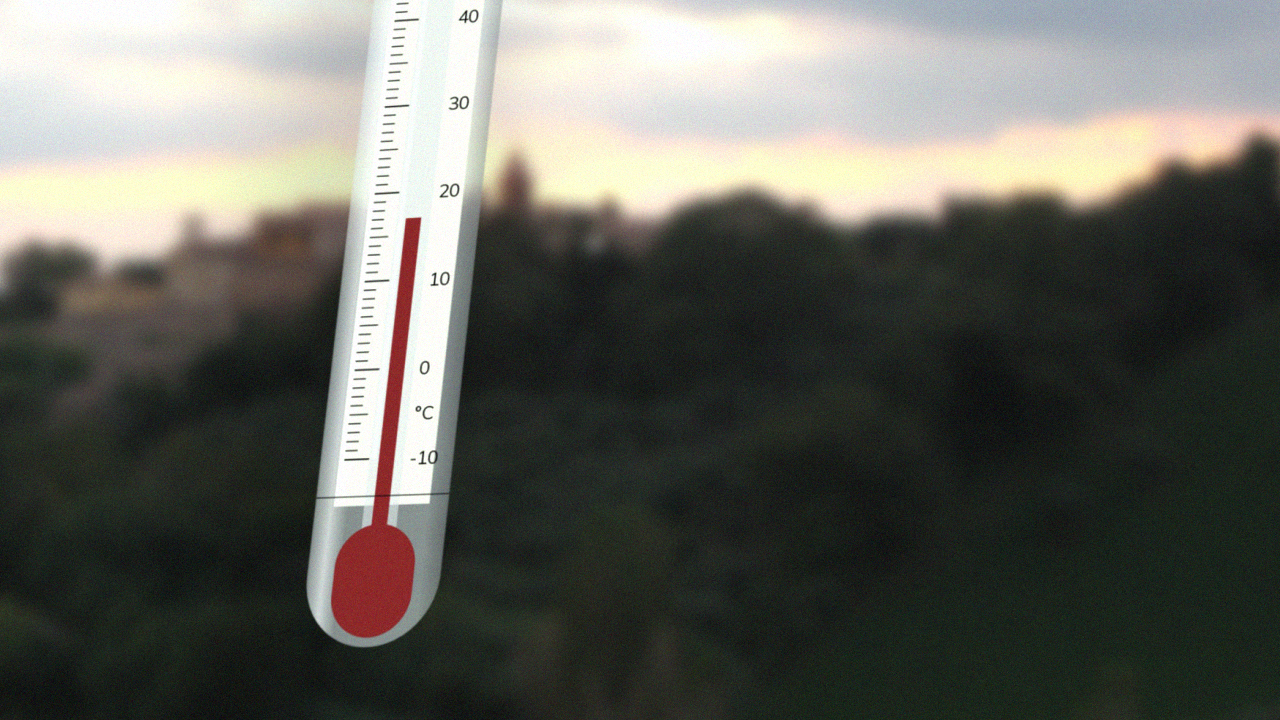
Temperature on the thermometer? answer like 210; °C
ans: 17; °C
